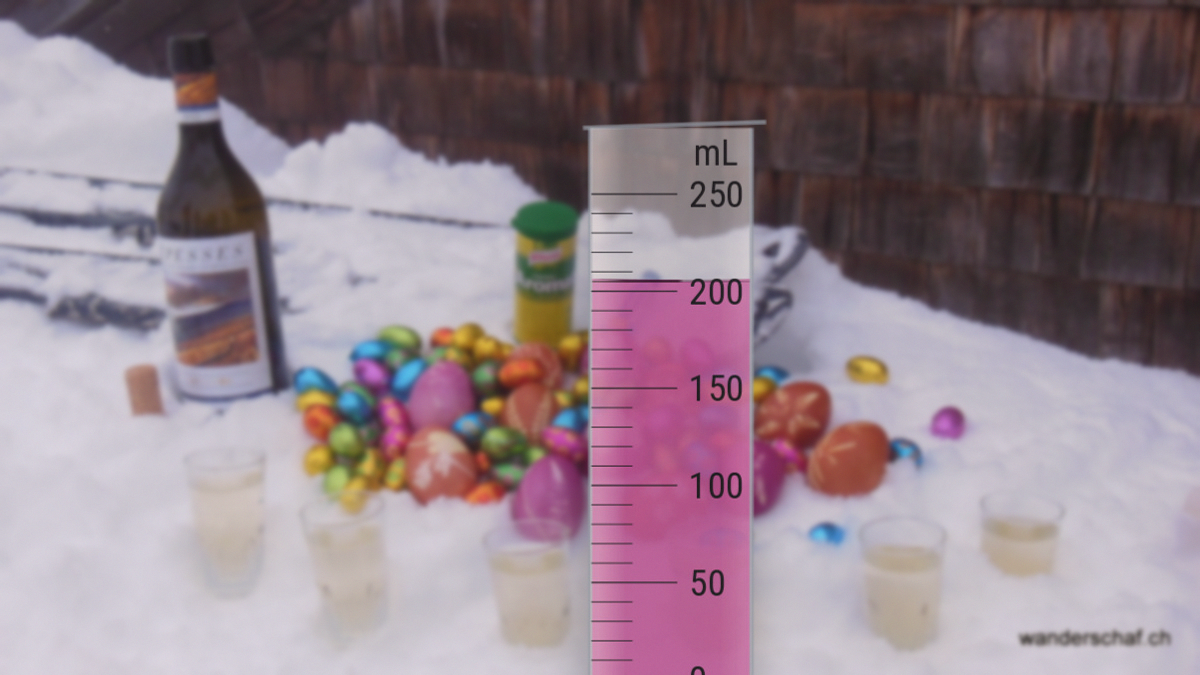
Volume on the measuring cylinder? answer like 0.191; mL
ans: 205; mL
